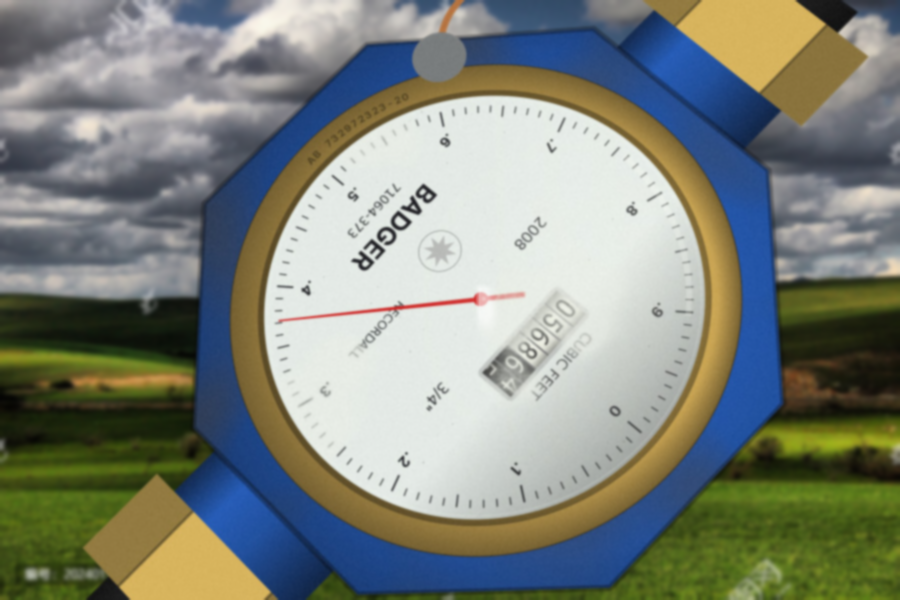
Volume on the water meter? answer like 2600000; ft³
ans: 56864.37; ft³
